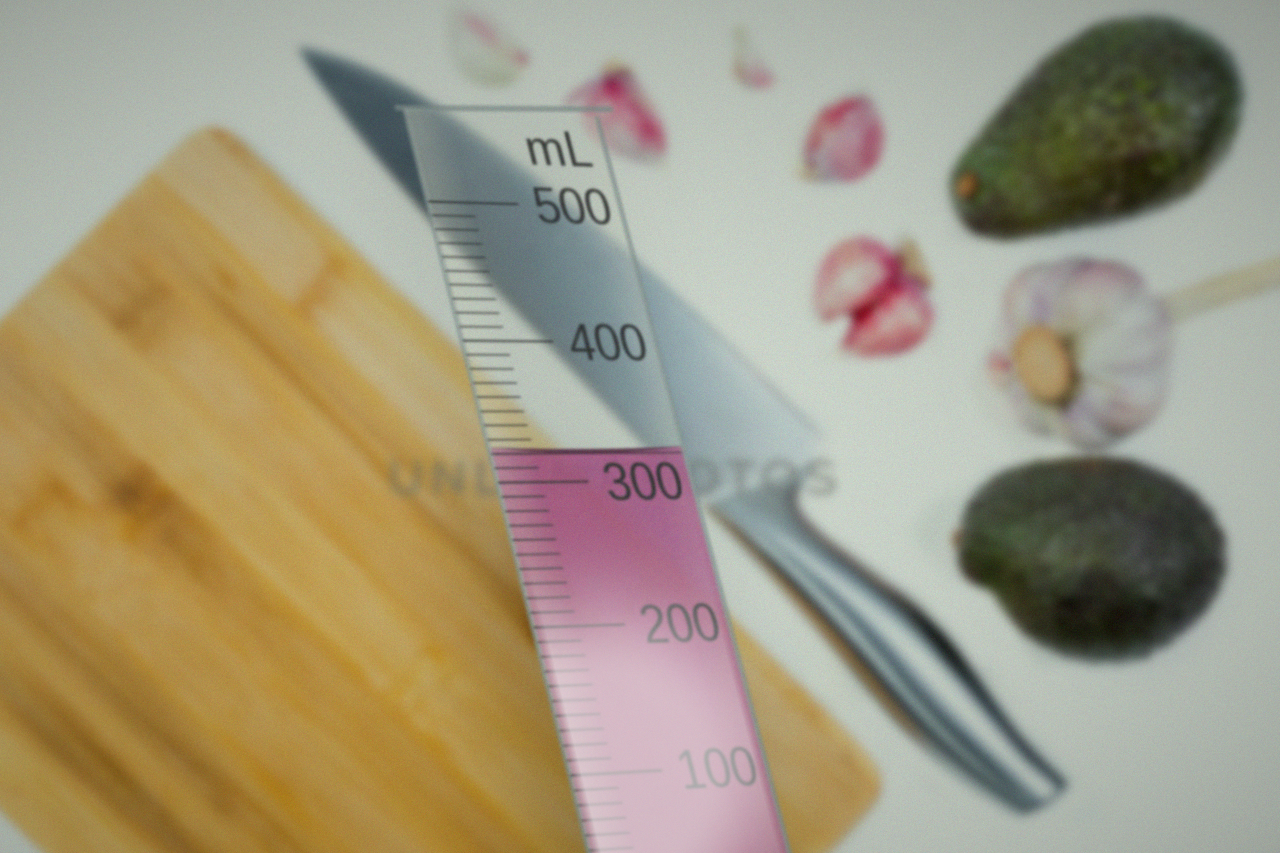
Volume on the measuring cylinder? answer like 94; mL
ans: 320; mL
